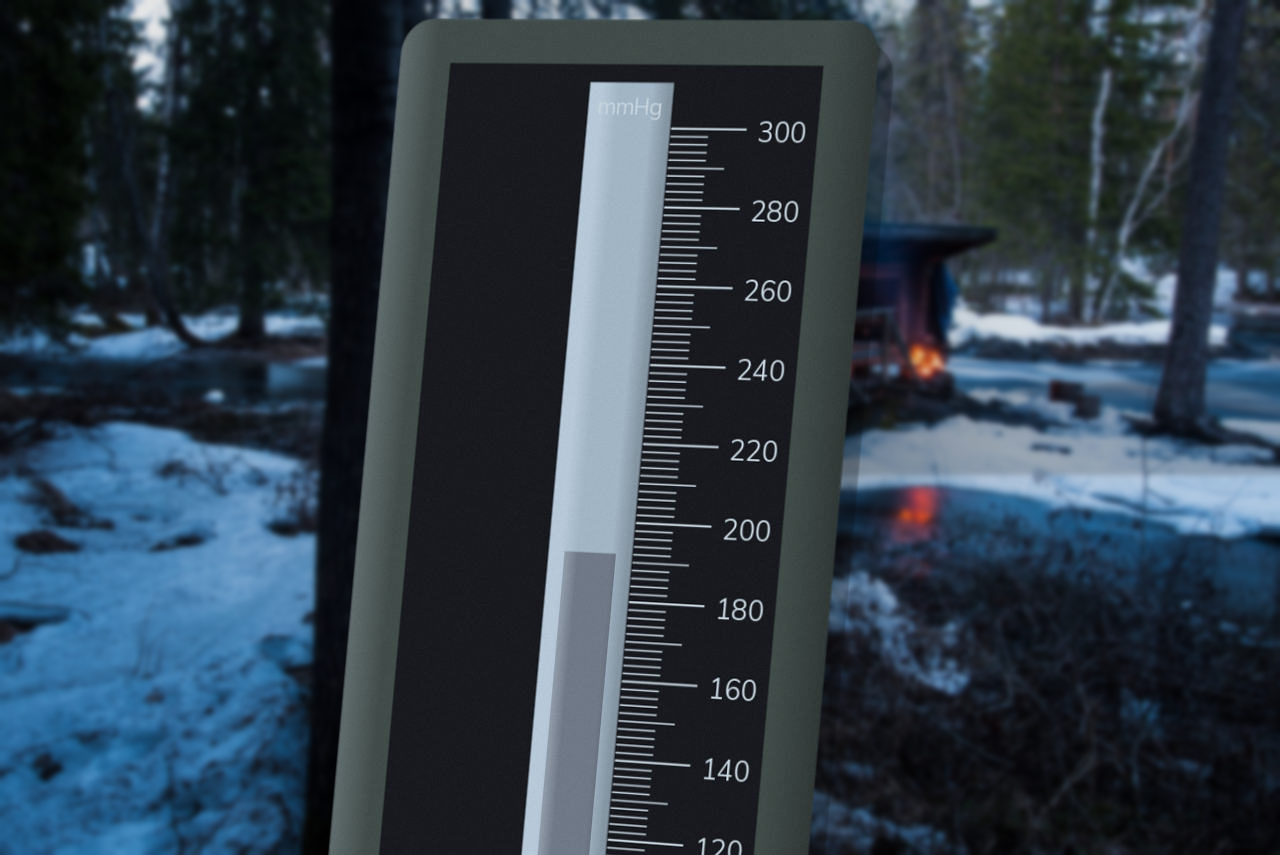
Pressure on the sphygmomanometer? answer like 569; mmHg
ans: 192; mmHg
